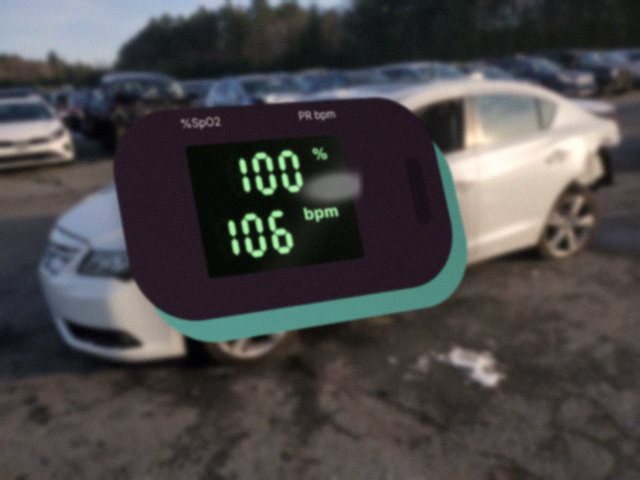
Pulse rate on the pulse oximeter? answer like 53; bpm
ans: 106; bpm
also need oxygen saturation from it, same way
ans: 100; %
